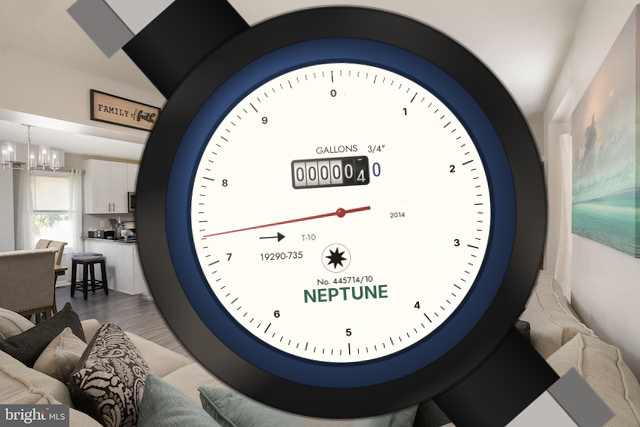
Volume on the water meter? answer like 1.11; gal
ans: 37.3; gal
